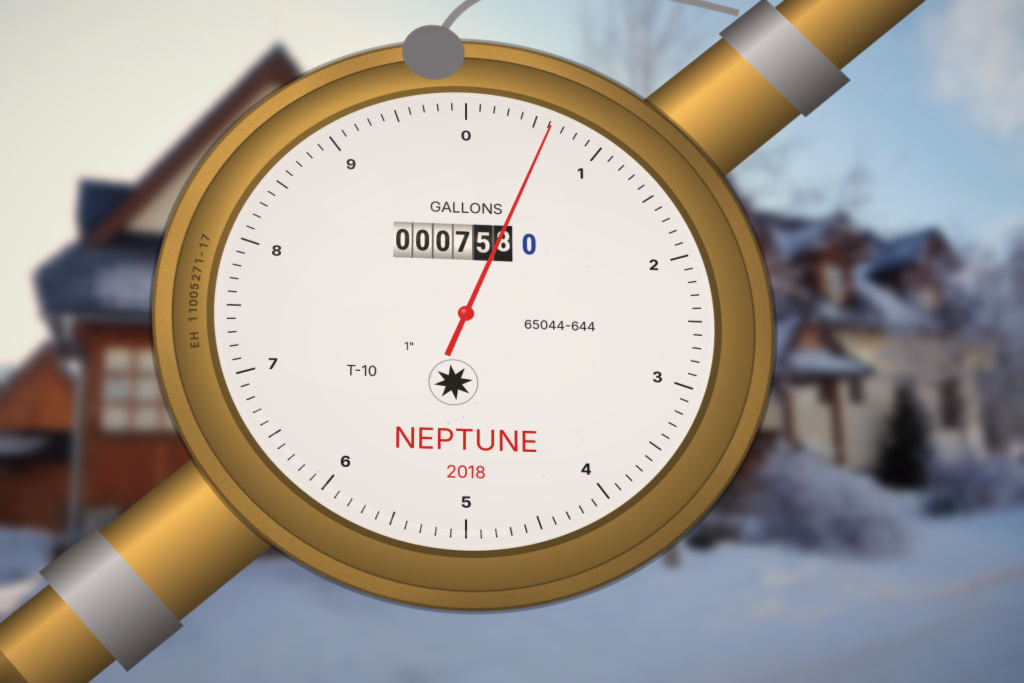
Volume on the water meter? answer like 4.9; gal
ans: 7580.6; gal
